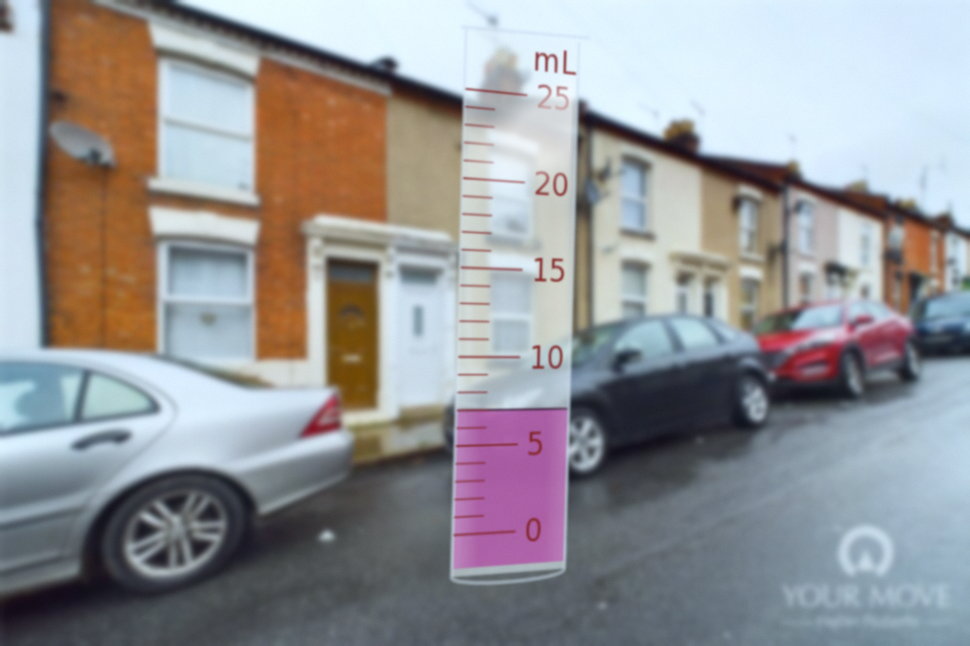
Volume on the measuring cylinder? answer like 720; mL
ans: 7; mL
